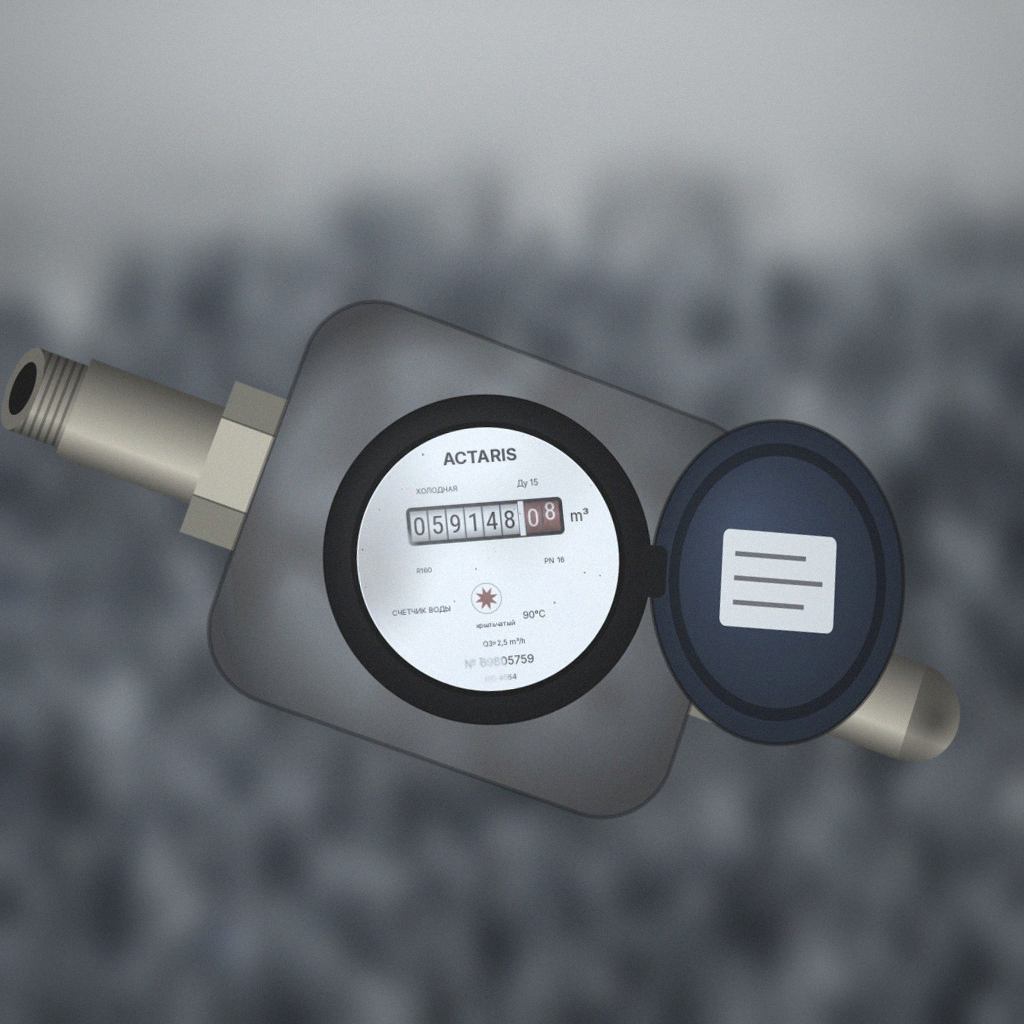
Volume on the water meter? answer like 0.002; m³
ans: 59148.08; m³
